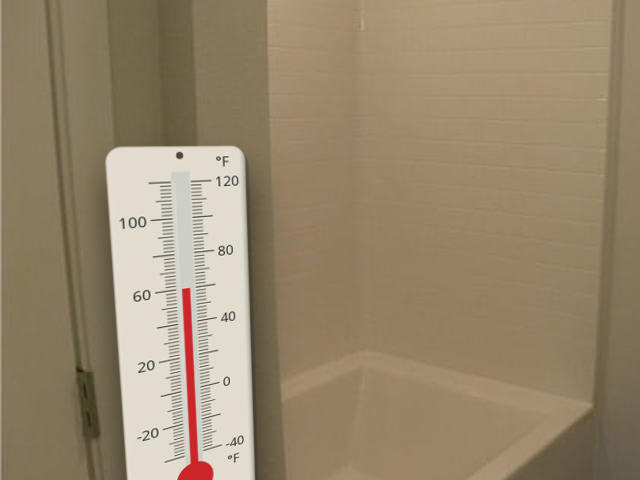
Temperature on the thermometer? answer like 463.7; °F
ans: 60; °F
